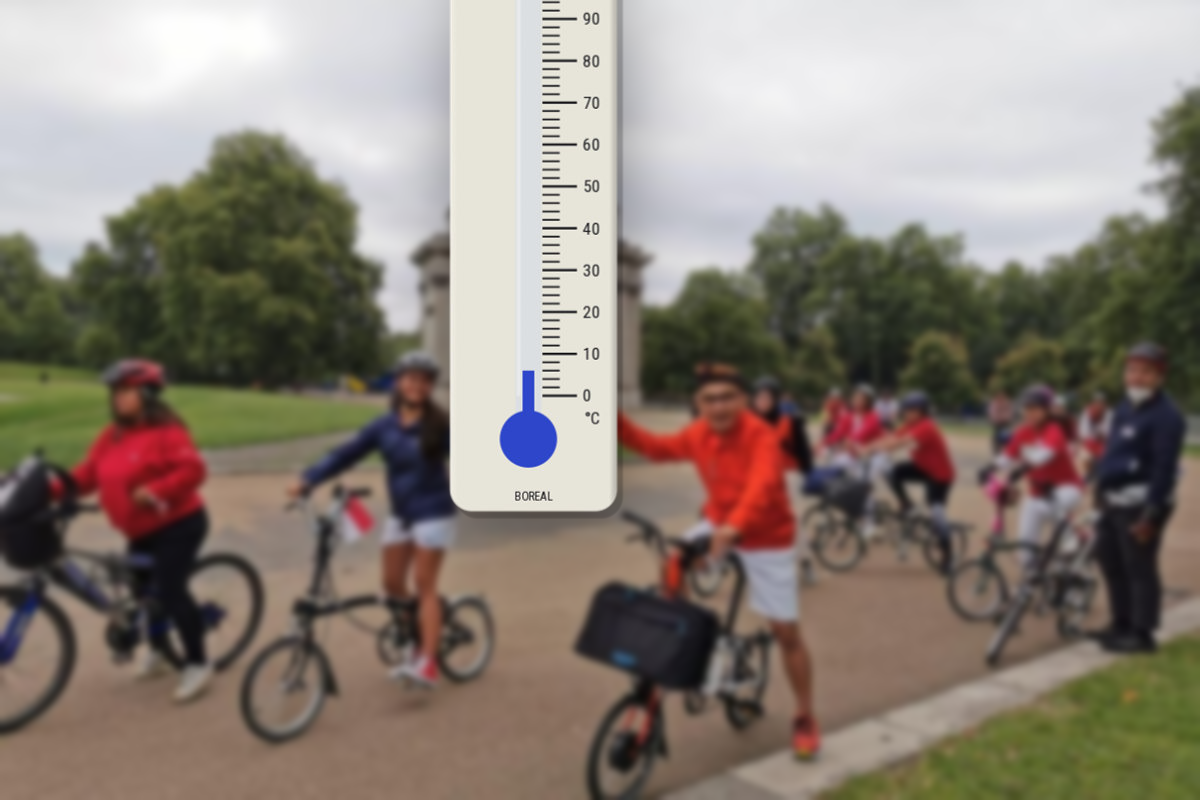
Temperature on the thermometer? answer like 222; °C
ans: 6; °C
